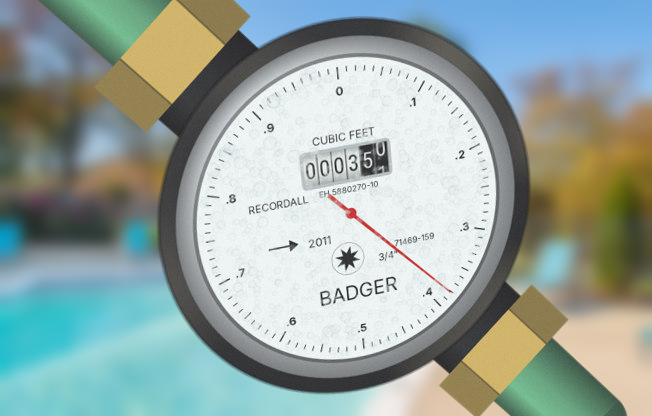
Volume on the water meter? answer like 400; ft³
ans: 350.38; ft³
